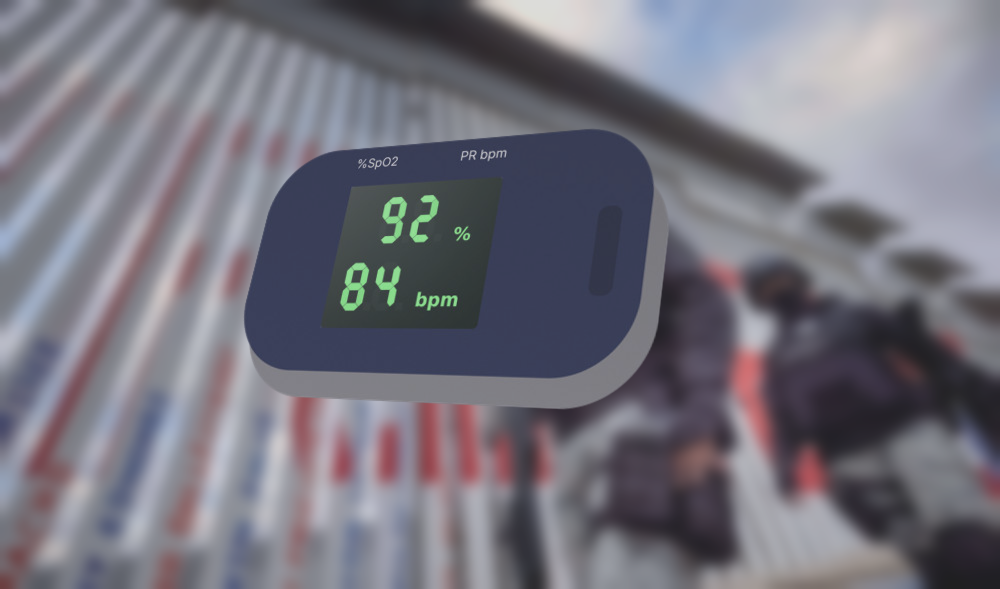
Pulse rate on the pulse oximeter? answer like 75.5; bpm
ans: 84; bpm
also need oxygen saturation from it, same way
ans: 92; %
